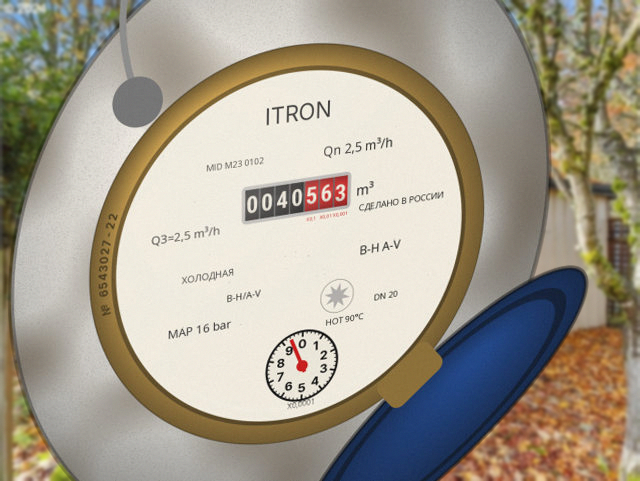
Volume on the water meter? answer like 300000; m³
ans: 40.5629; m³
